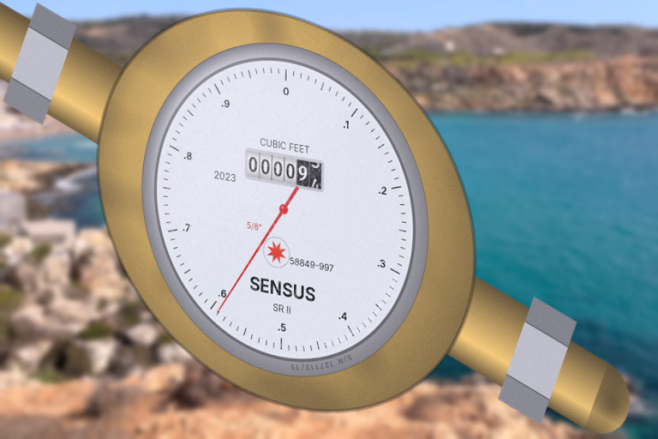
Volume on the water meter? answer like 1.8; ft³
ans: 93.59; ft³
